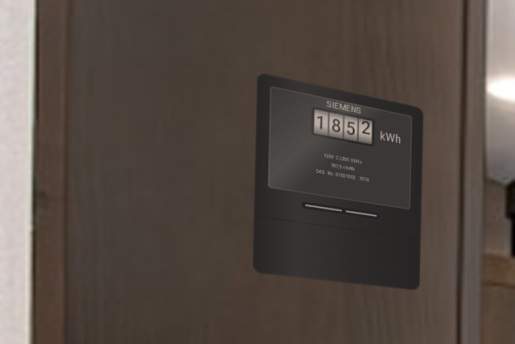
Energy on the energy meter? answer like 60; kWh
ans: 1852; kWh
